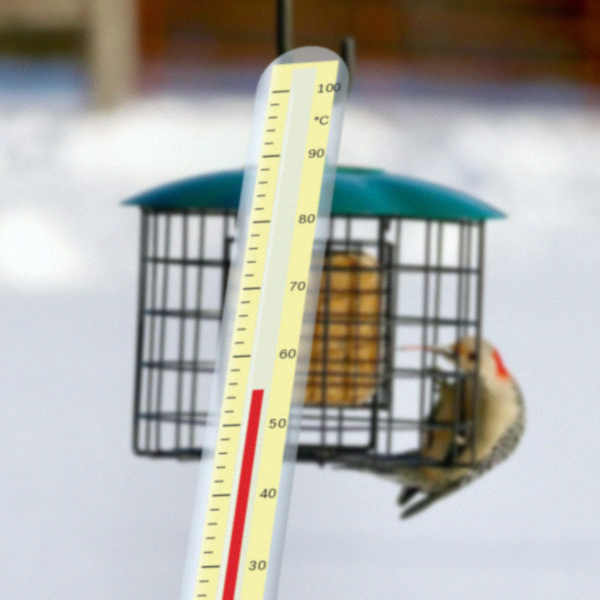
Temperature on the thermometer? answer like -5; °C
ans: 55; °C
